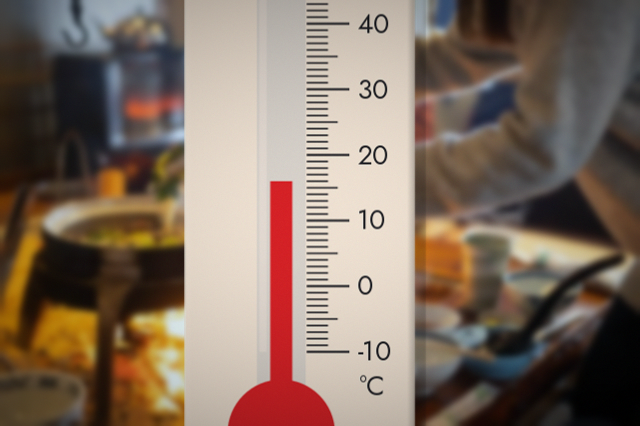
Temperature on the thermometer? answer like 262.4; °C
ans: 16; °C
